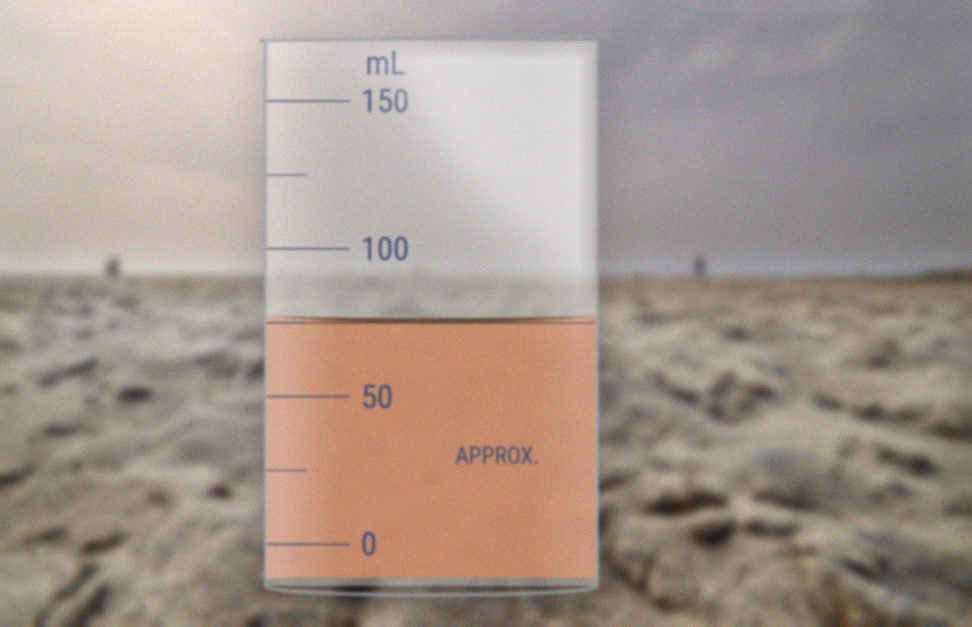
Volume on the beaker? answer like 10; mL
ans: 75; mL
